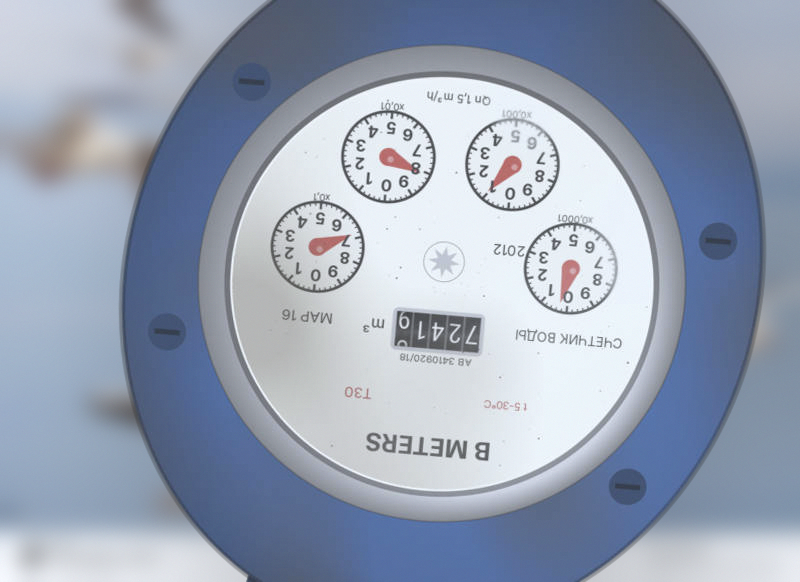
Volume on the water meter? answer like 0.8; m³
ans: 72418.6810; m³
